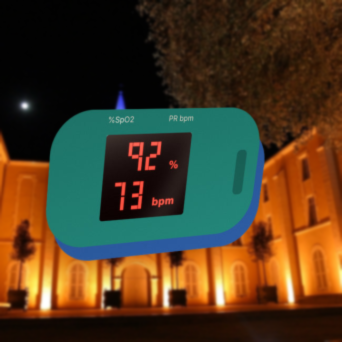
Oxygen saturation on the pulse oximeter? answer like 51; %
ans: 92; %
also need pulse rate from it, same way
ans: 73; bpm
